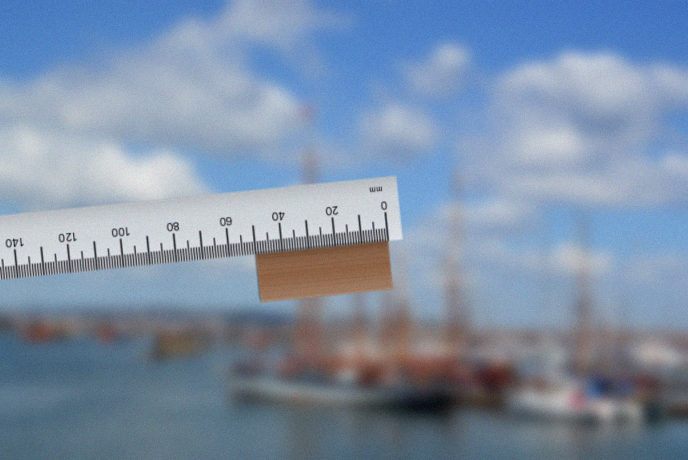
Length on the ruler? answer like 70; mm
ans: 50; mm
